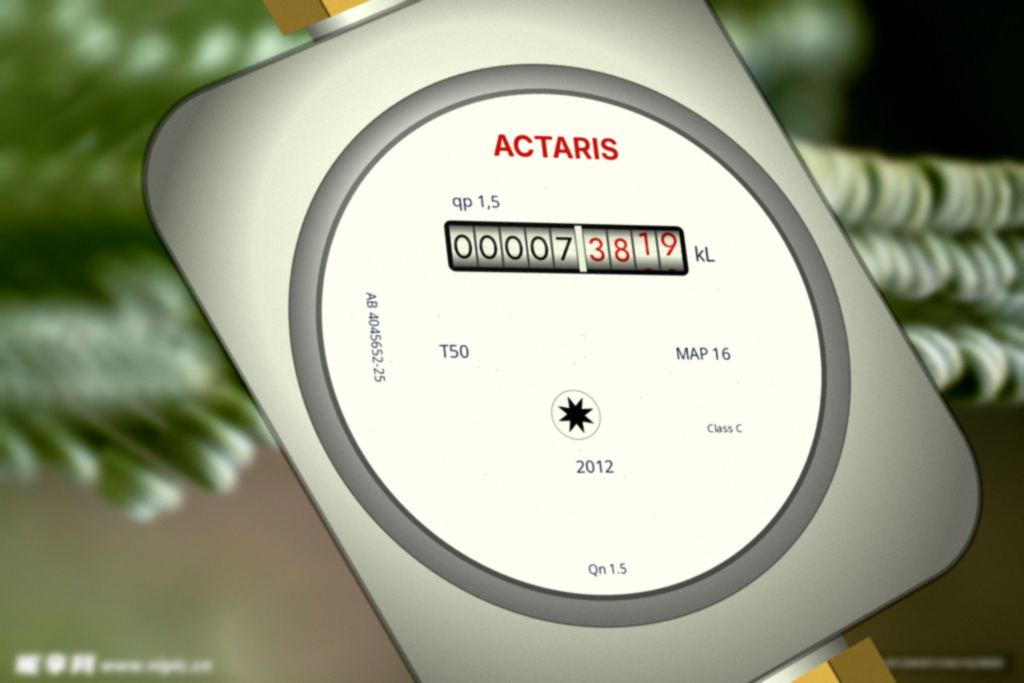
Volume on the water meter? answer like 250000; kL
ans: 7.3819; kL
